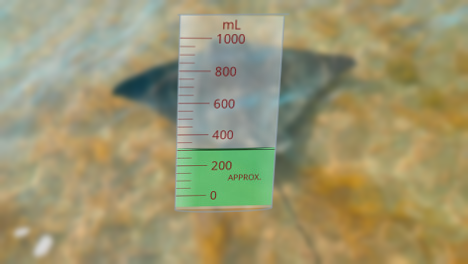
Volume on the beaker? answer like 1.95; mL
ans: 300; mL
